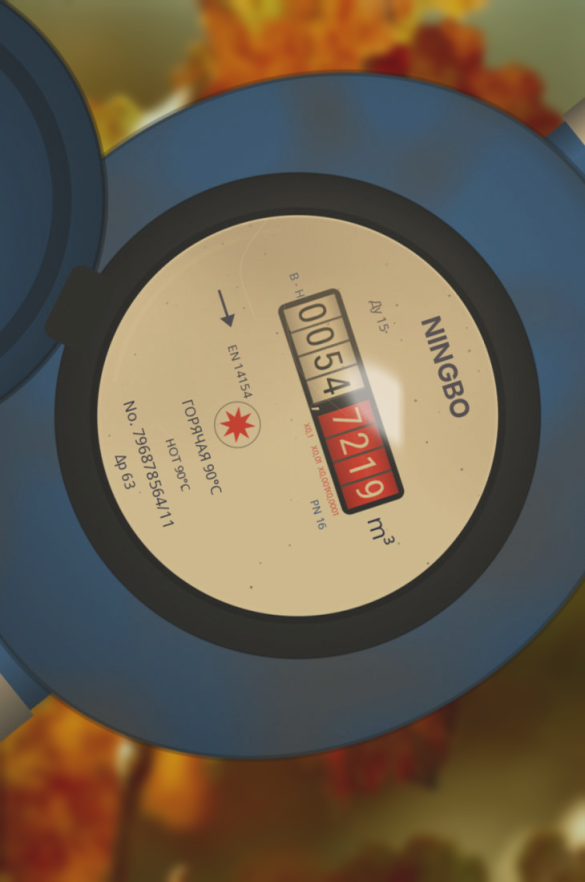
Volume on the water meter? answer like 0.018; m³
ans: 54.7219; m³
